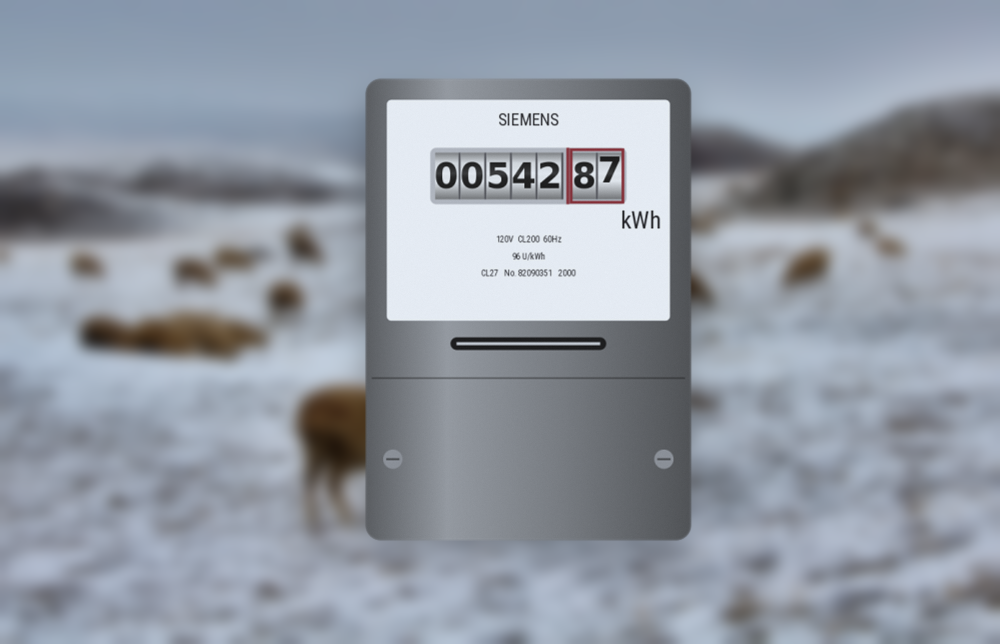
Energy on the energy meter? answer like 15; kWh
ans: 542.87; kWh
